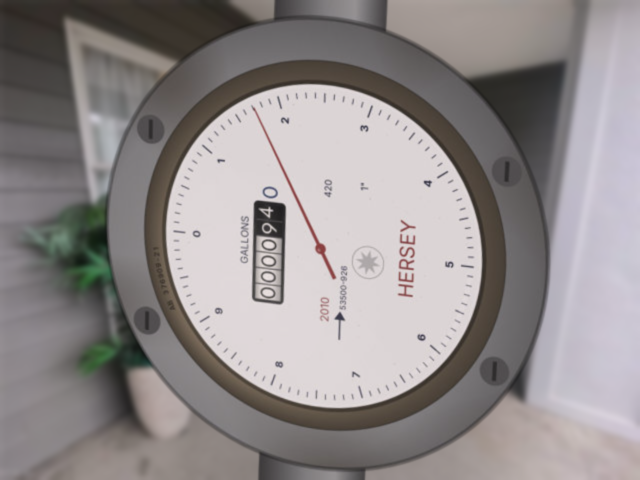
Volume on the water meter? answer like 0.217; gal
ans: 941.7; gal
